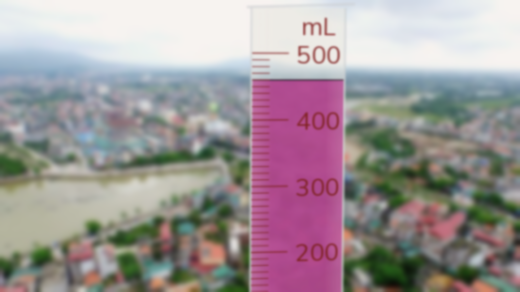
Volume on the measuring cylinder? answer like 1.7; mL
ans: 460; mL
